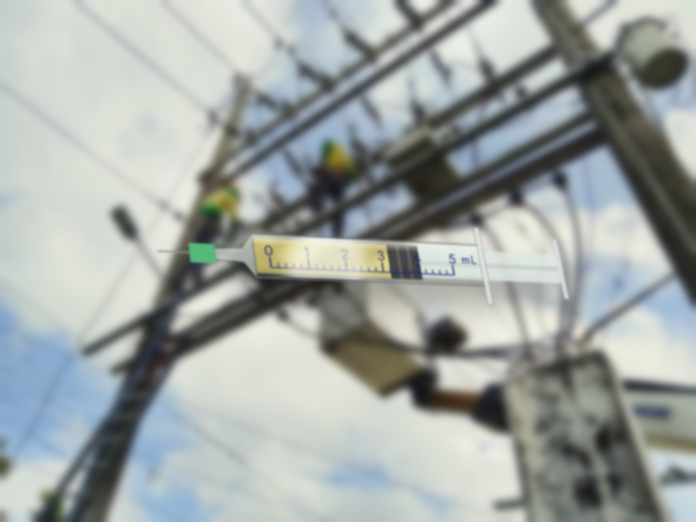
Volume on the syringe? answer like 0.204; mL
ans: 3.2; mL
